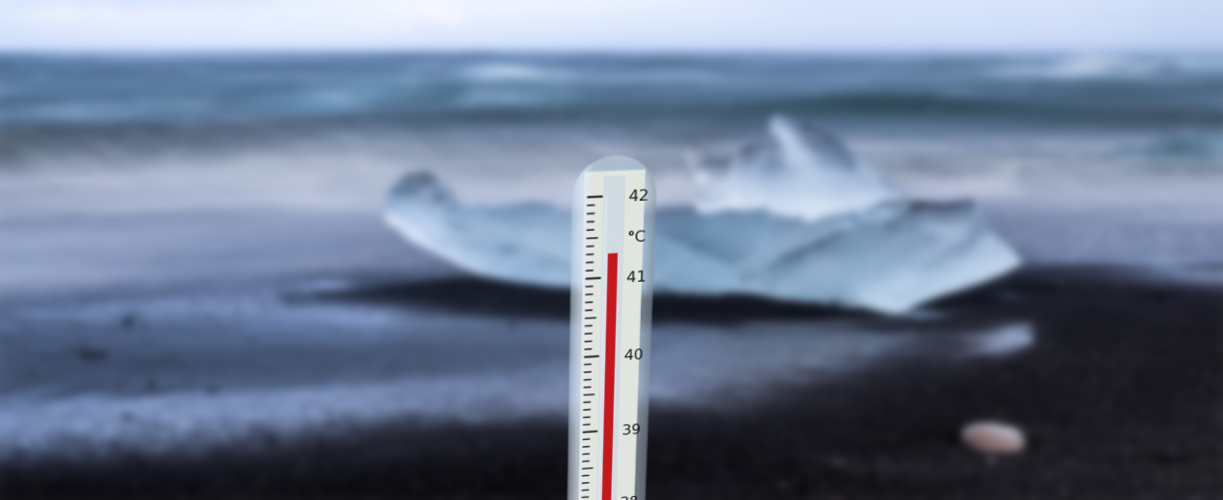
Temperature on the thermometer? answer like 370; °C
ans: 41.3; °C
